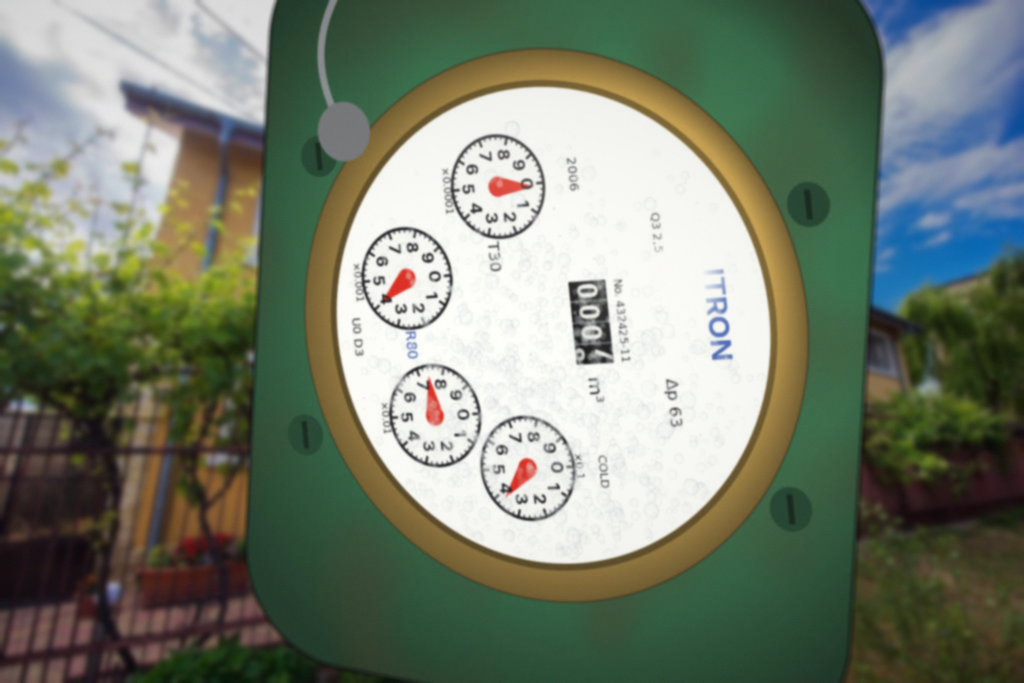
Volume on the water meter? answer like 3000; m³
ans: 7.3740; m³
